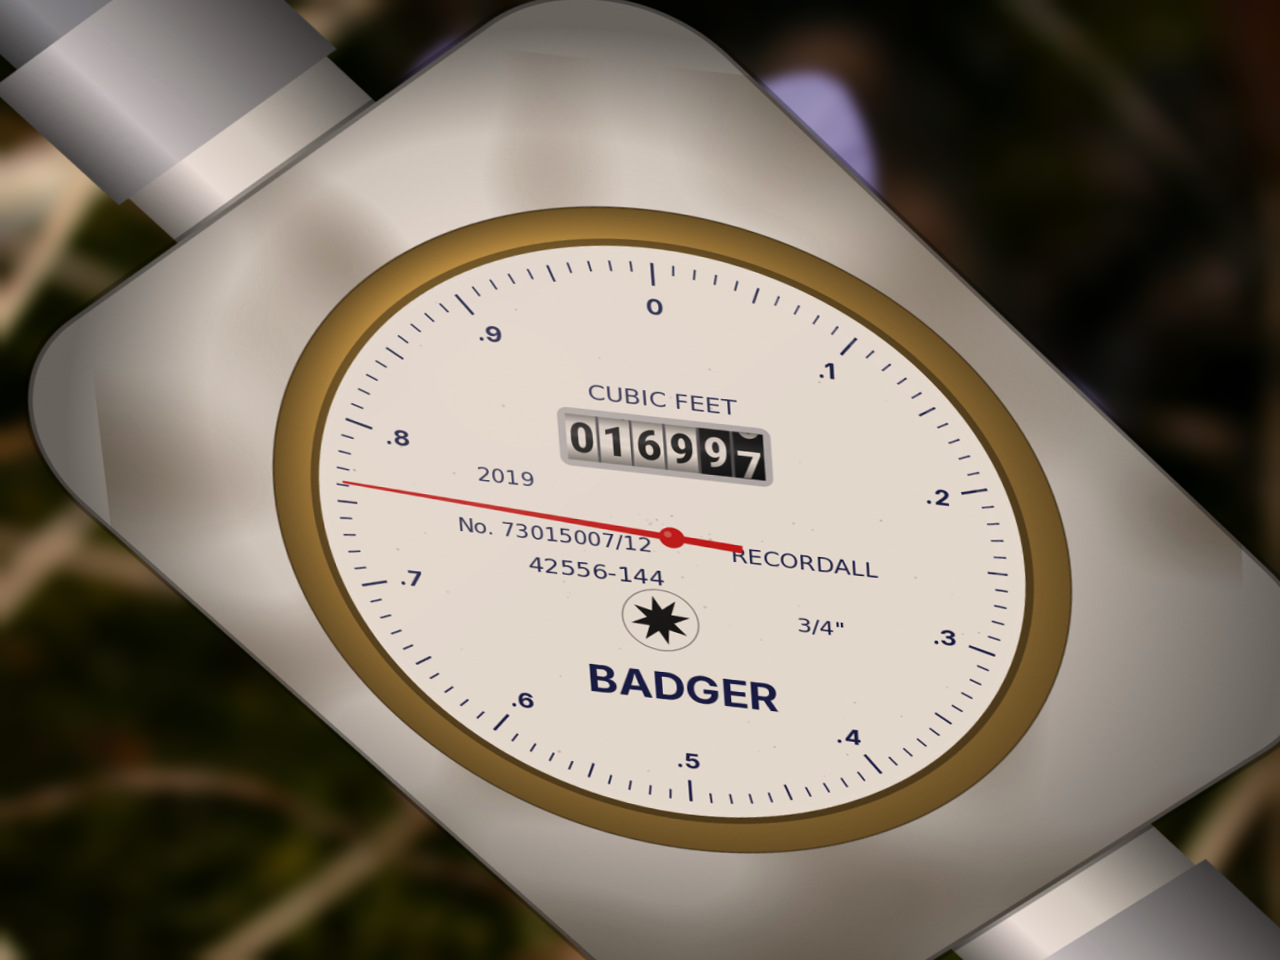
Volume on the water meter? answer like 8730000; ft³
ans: 16996.76; ft³
